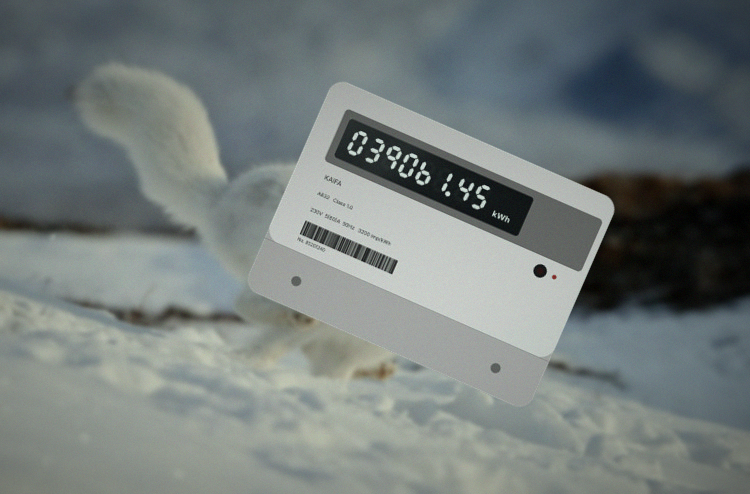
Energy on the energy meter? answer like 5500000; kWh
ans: 39061.45; kWh
